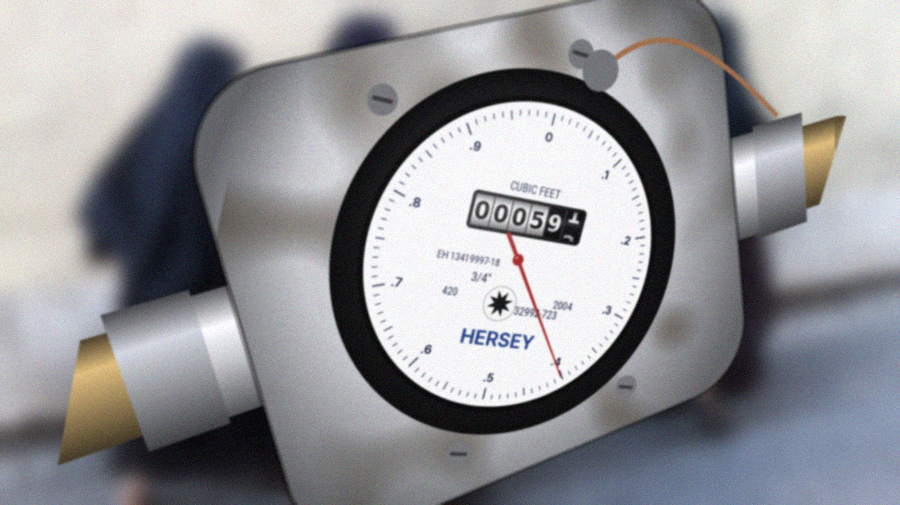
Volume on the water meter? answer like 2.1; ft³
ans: 591.40; ft³
